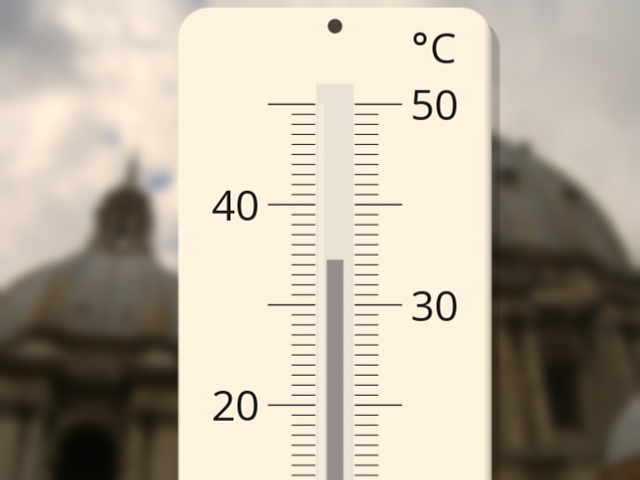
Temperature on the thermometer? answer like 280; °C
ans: 34.5; °C
